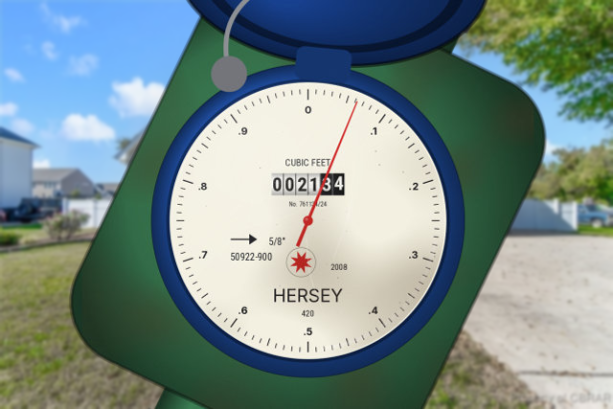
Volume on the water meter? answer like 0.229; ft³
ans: 2134.06; ft³
